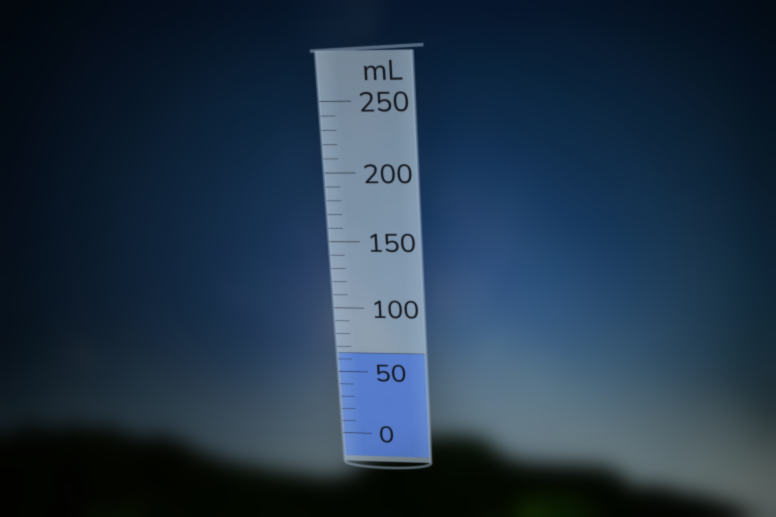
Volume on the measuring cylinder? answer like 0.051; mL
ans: 65; mL
